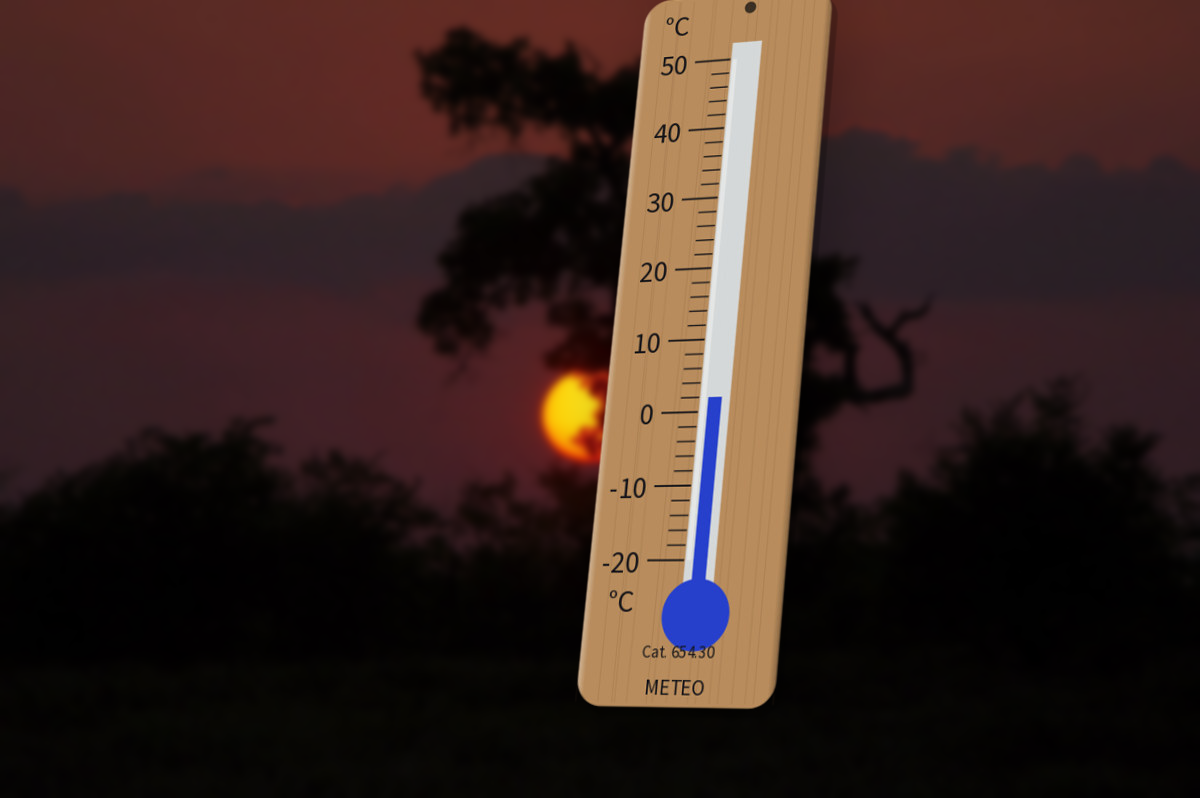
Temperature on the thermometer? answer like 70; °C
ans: 2; °C
